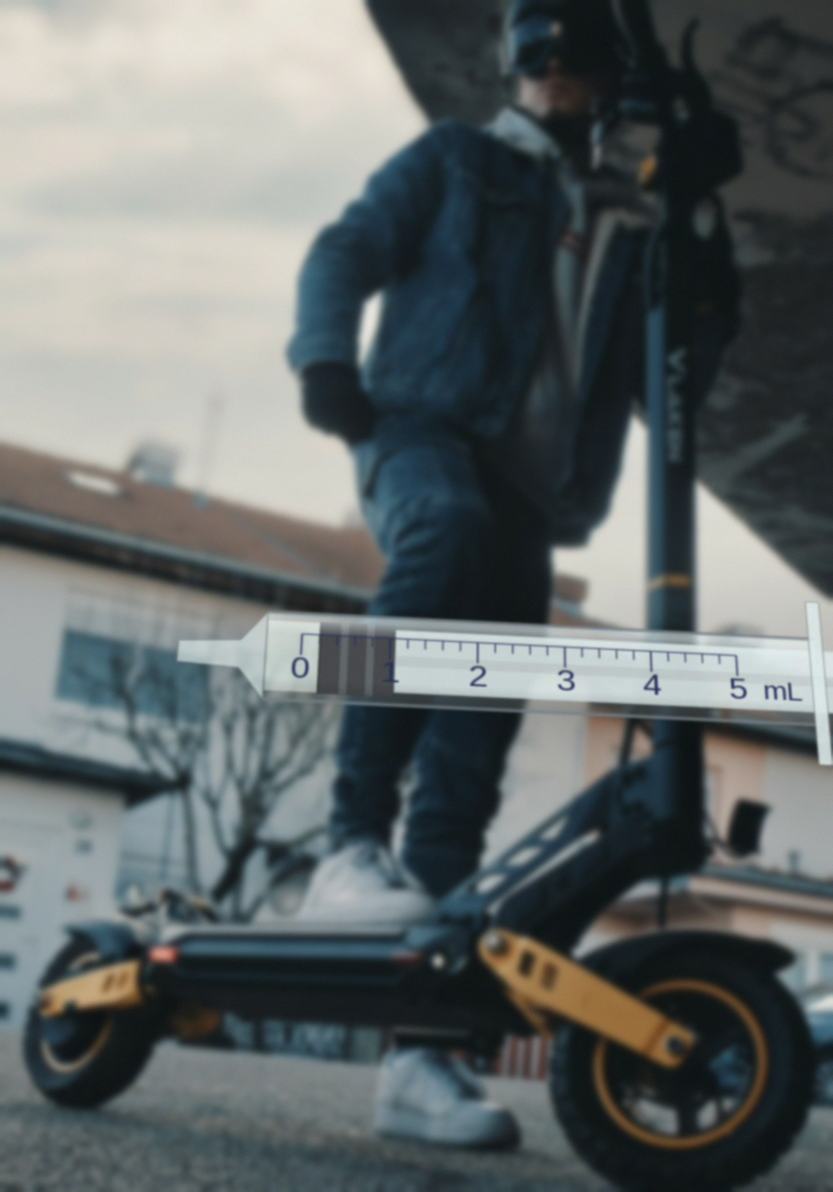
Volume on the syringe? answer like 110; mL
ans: 0.2; mL
